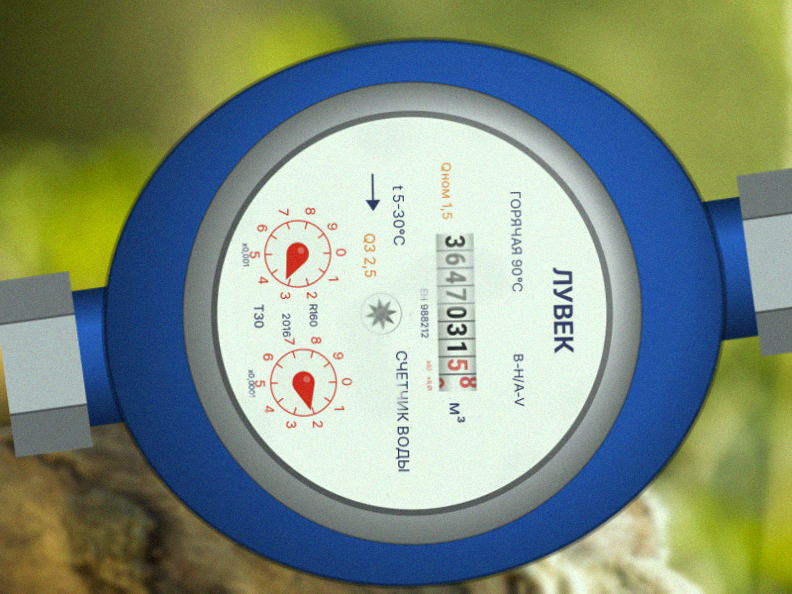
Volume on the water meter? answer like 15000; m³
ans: 3647031.5832; m³
